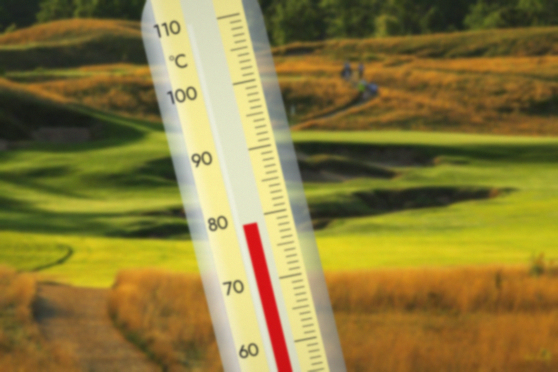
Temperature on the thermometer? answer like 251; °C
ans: 79; °C
